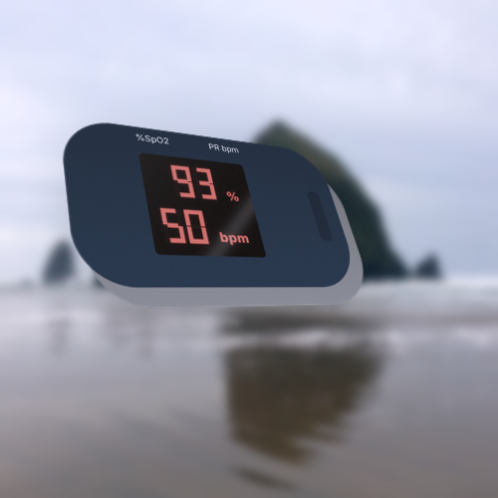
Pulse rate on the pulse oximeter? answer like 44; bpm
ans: 50; bpm
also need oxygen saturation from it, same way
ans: 93; %
